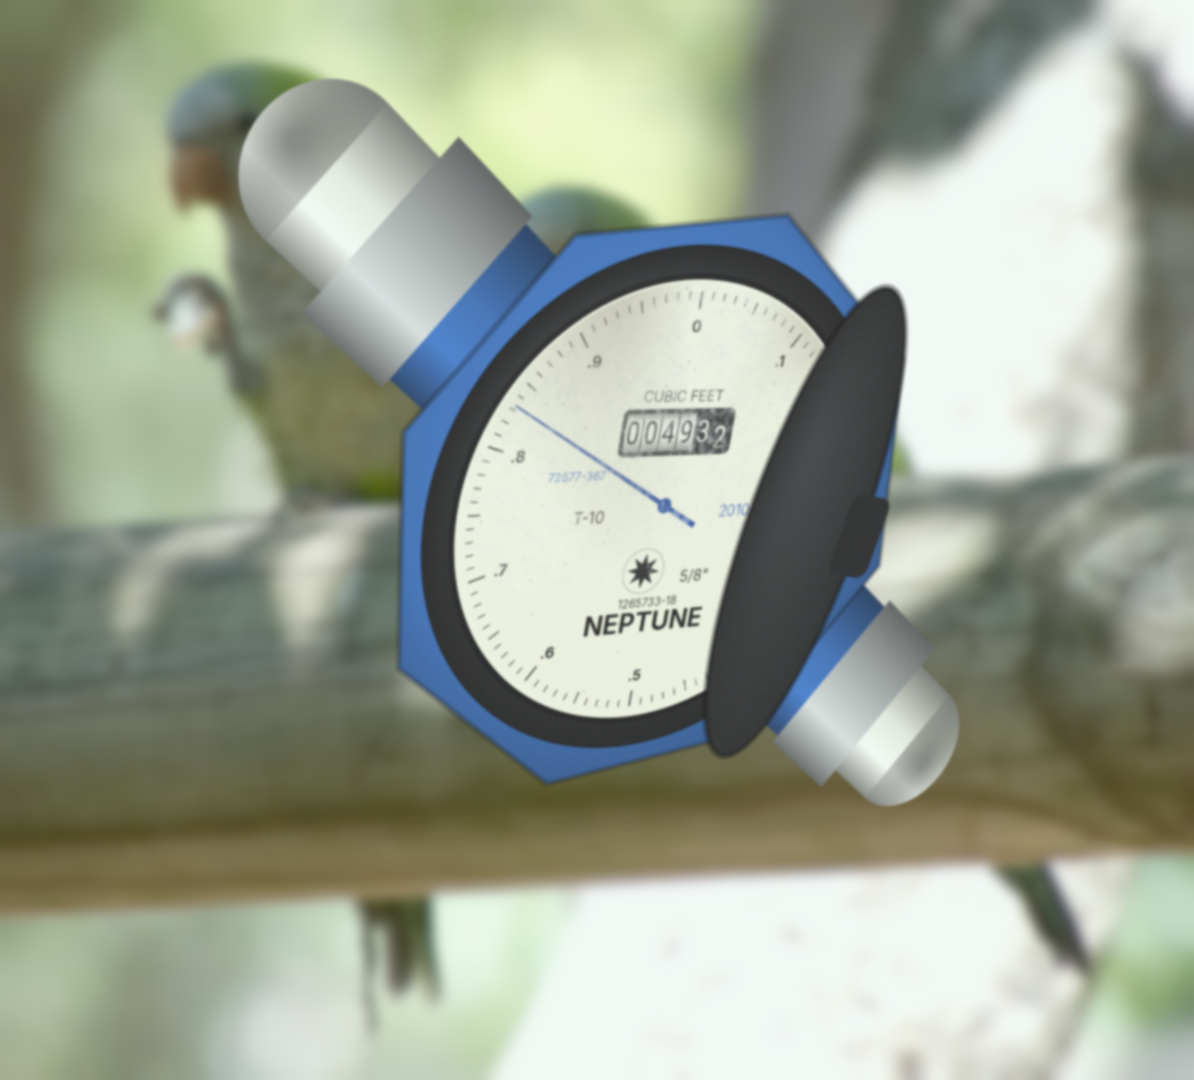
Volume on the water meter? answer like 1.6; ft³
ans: 4931.83; ft³
